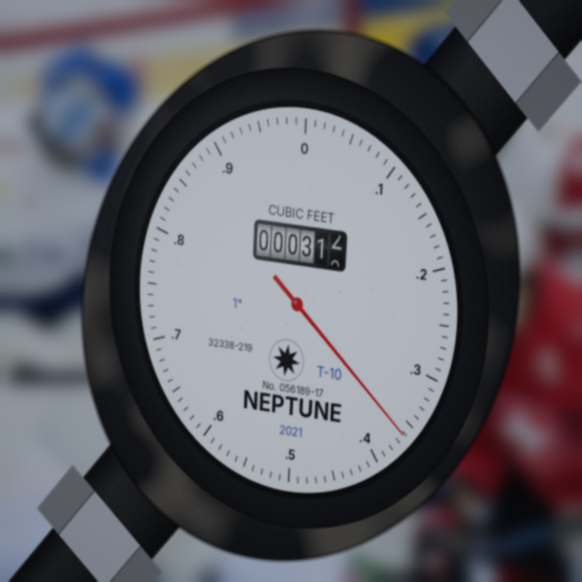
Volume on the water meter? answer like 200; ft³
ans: 312.36; ft³
